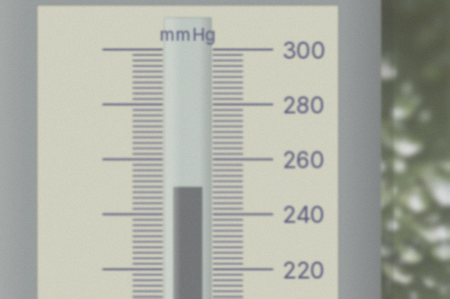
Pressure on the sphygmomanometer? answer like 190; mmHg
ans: 250; mmHg
